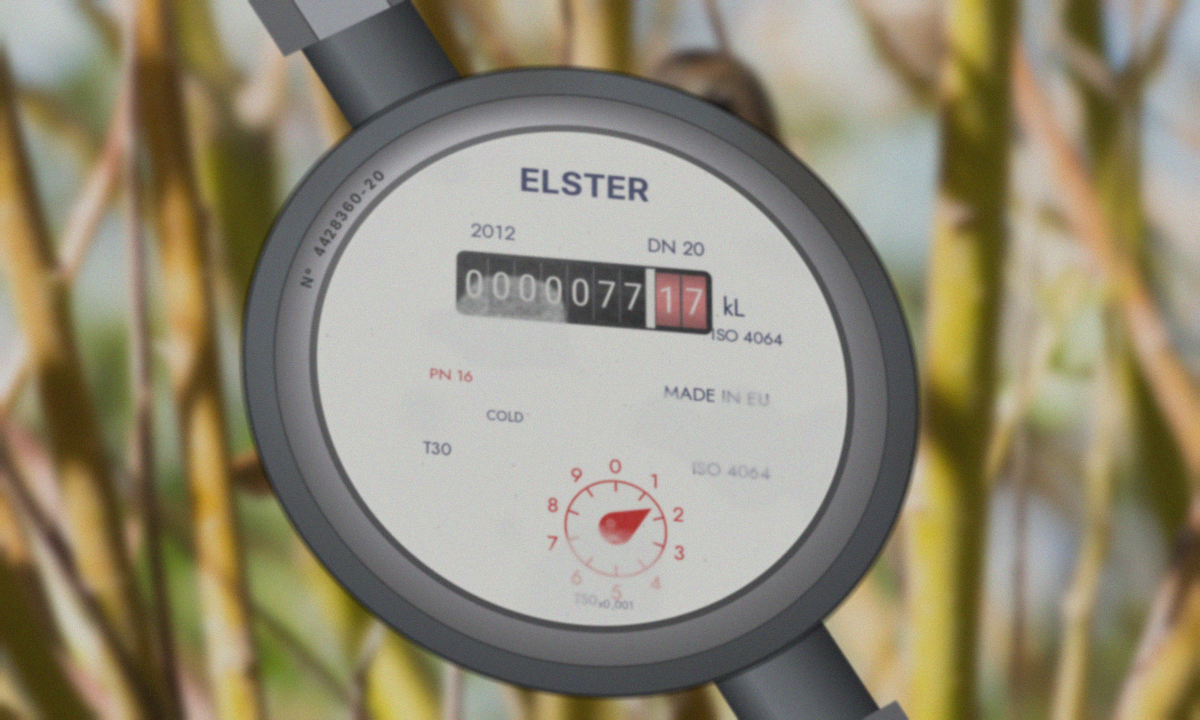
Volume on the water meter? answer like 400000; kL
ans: 77.171; kL
